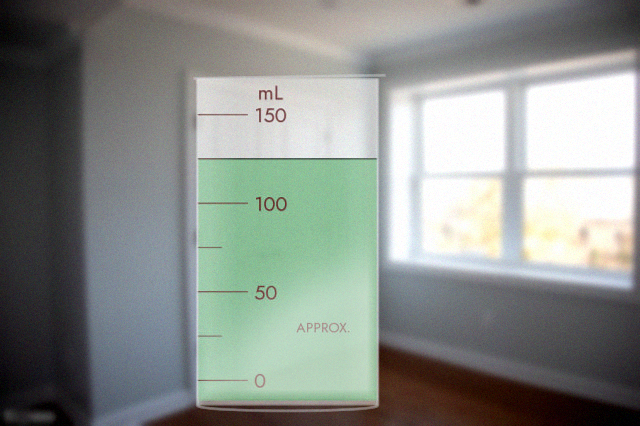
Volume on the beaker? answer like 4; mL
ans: 125; mL
